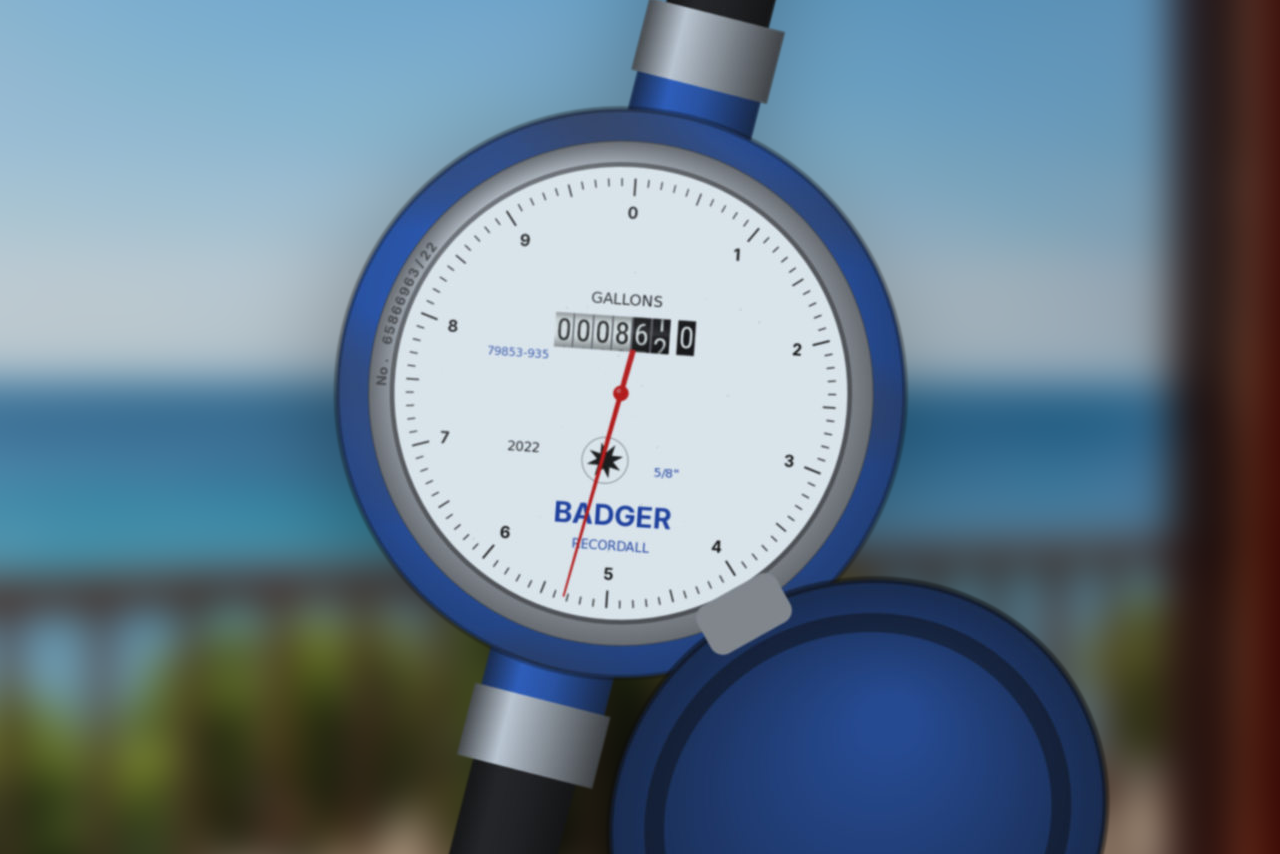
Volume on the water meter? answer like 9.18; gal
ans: 8615.3; gal
